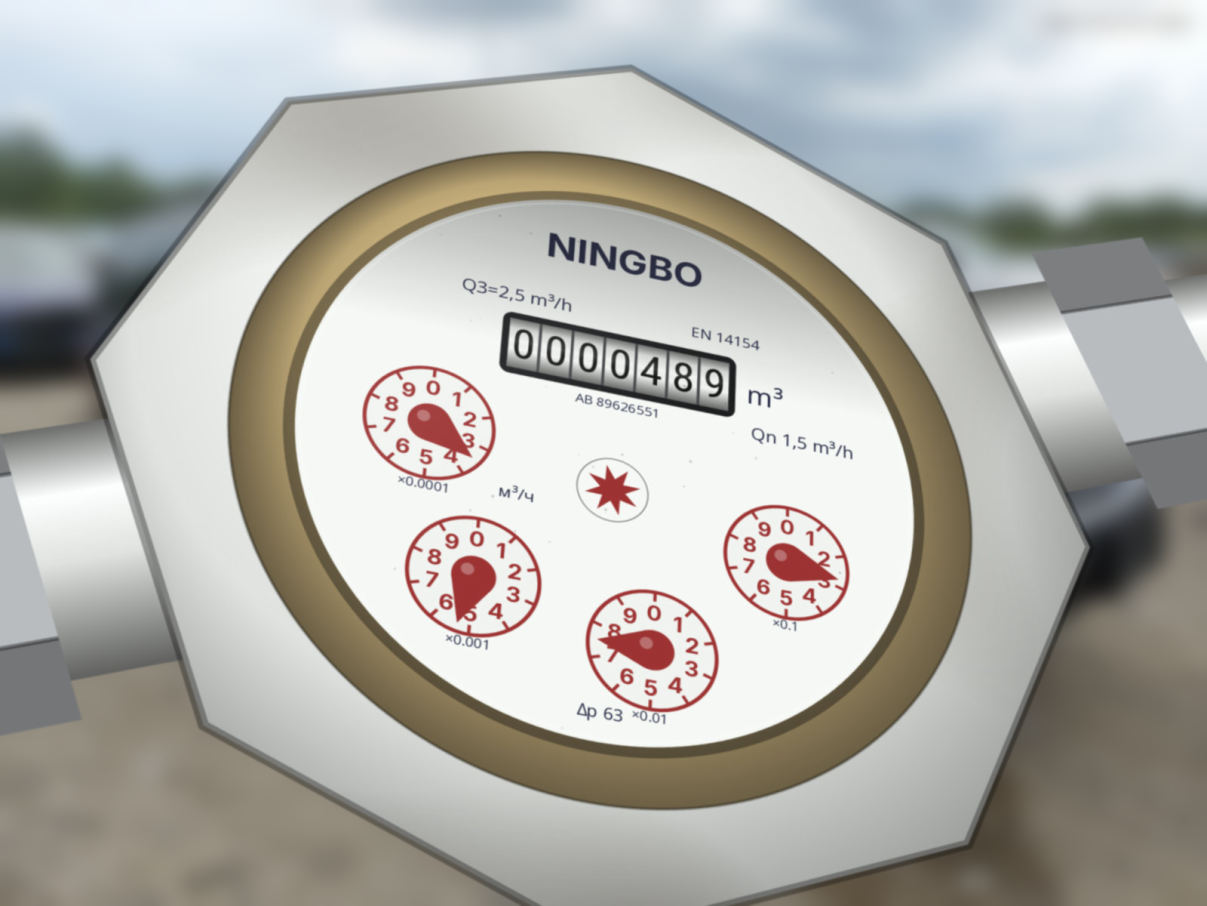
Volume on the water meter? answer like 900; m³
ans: 489.2753; m³
